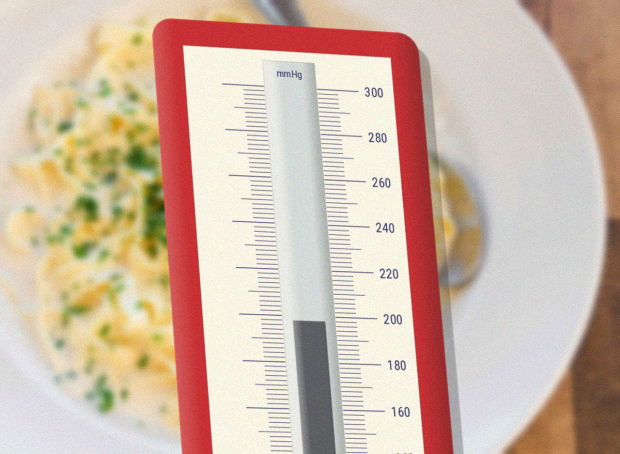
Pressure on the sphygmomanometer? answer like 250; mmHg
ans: 198; mmHg
